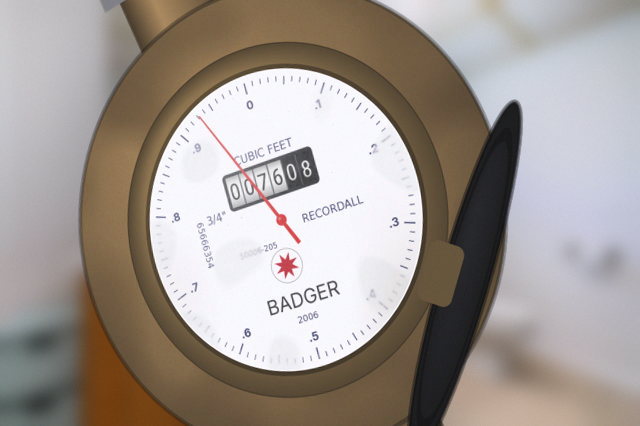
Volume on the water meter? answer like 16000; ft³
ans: 7607.93; ft³
